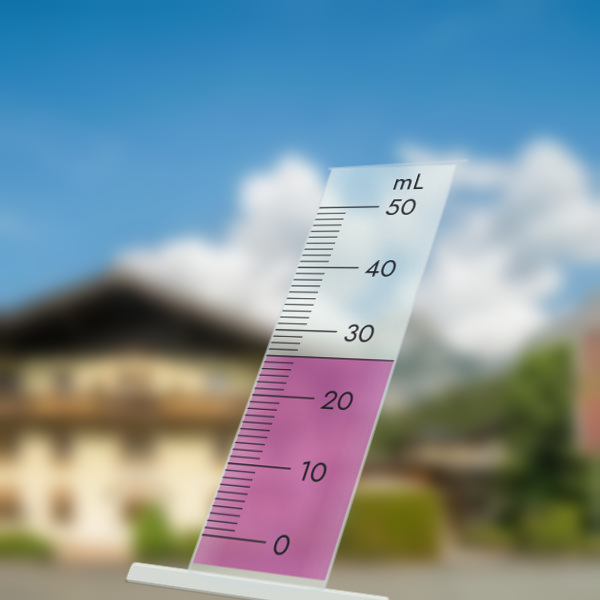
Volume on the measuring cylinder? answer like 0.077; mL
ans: 26; mL
